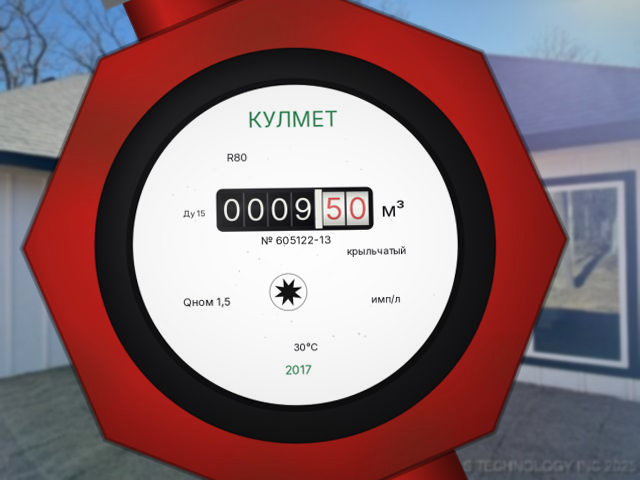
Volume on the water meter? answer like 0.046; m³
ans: 9.50; m³
